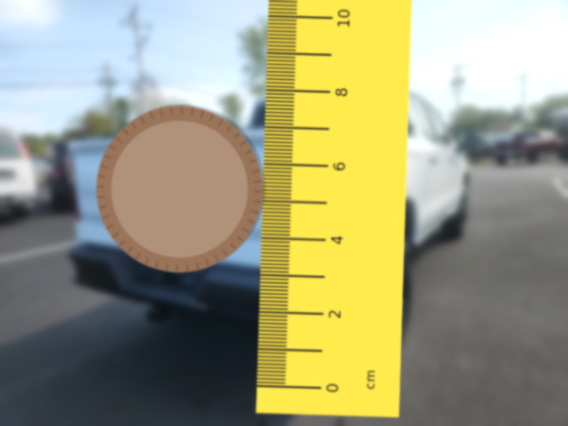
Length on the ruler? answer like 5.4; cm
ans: 4.5; cm
